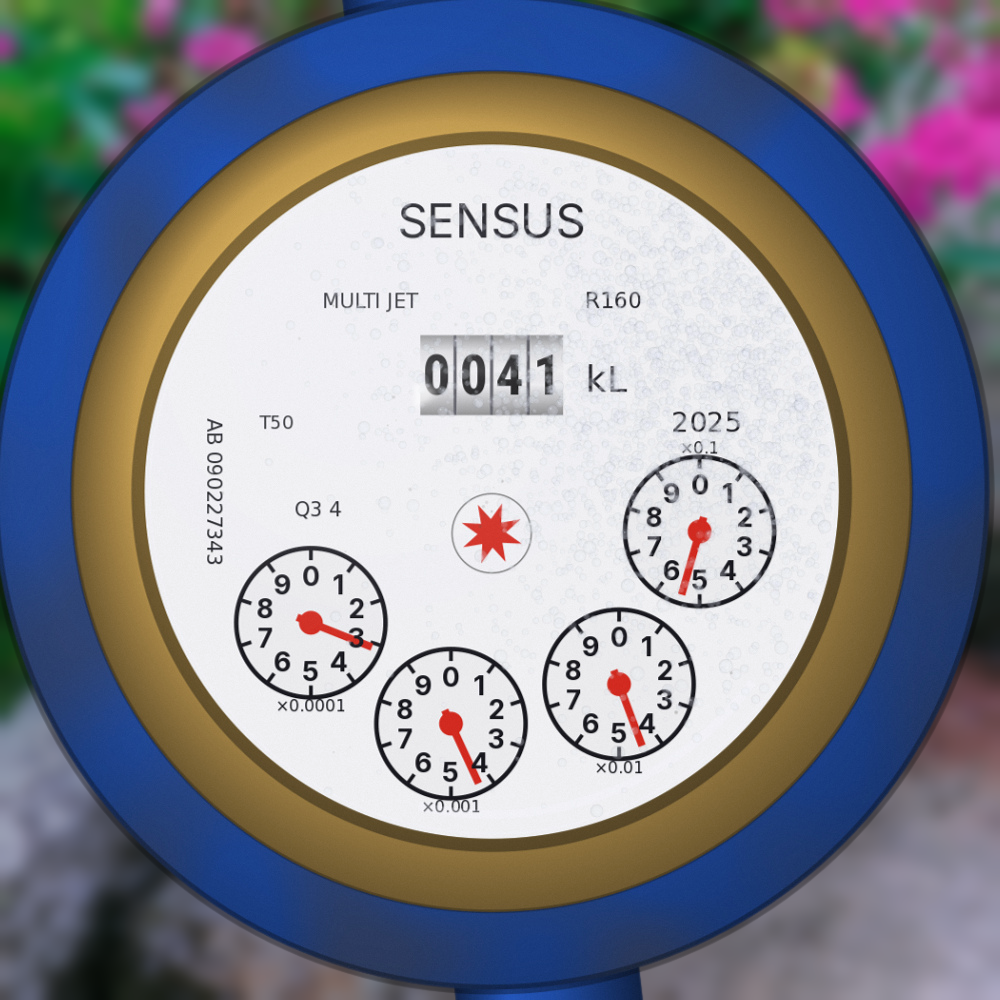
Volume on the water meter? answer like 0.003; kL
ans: 41.5443; kL
